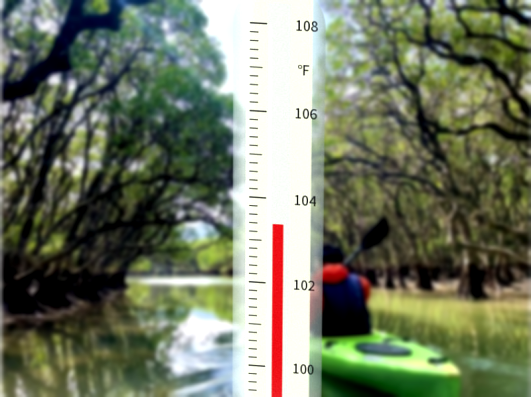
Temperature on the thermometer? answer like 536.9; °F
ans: 103.4; °F
